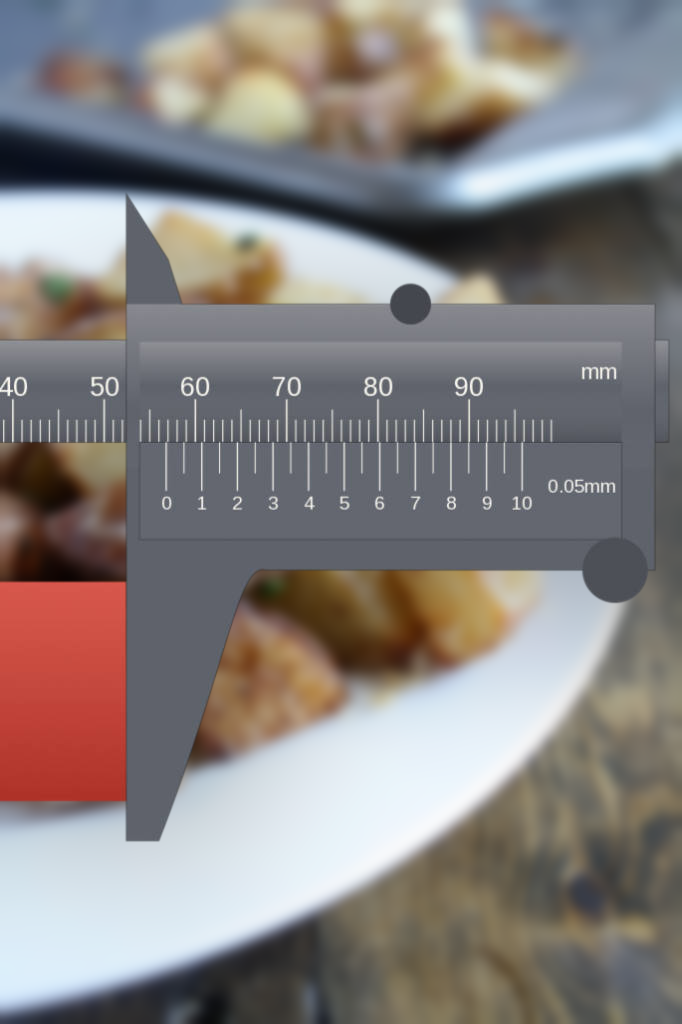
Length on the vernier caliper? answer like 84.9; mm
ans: 56.8; mm
